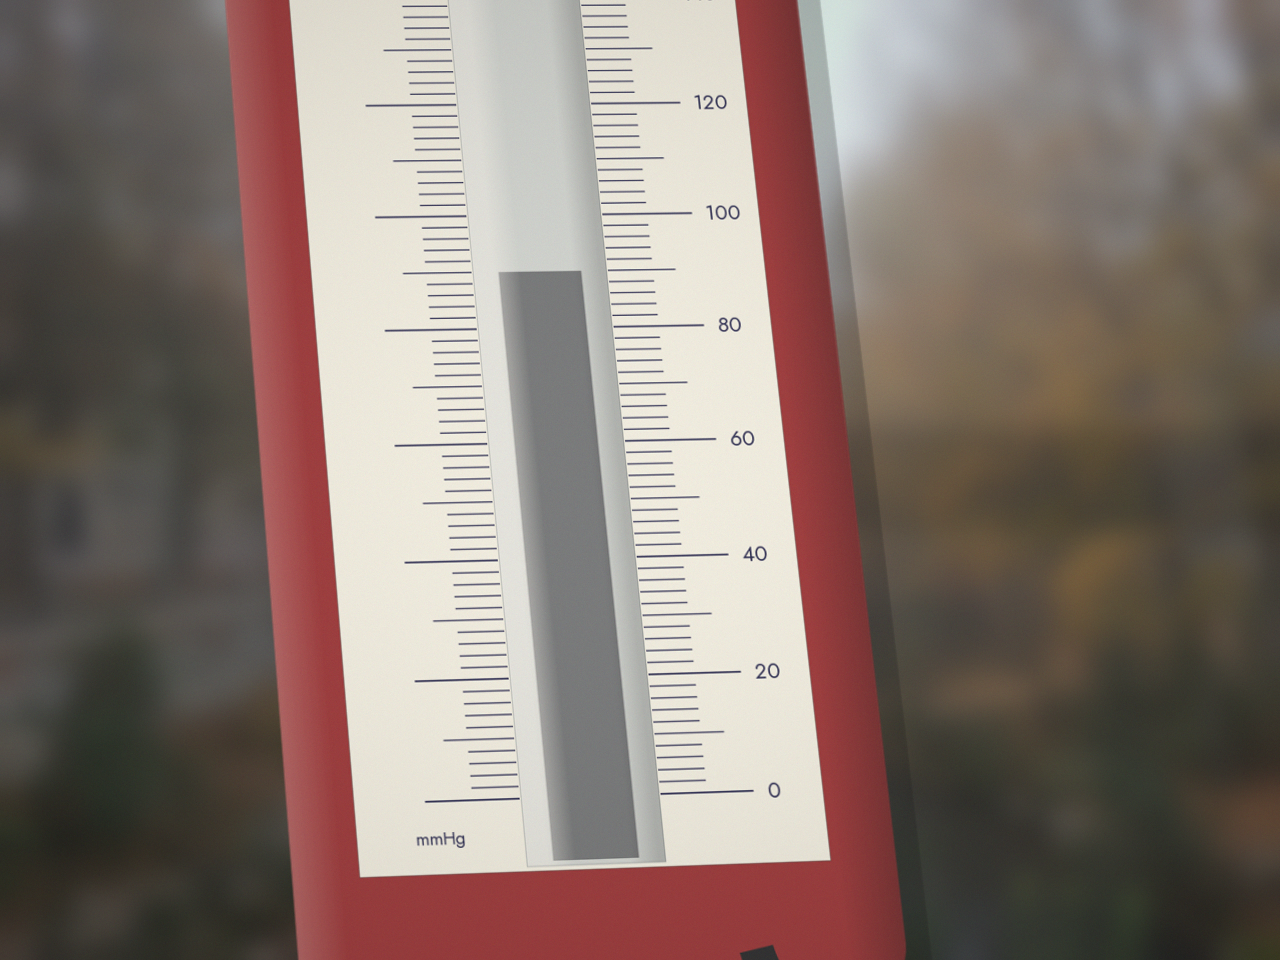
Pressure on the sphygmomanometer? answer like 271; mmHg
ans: 90; mmHg
